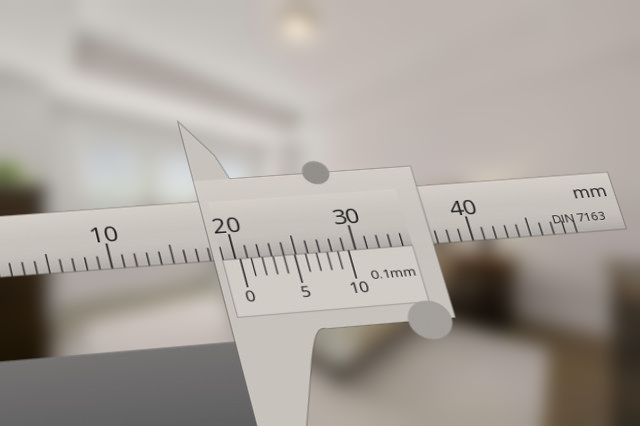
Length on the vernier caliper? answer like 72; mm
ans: 20.4; mm
